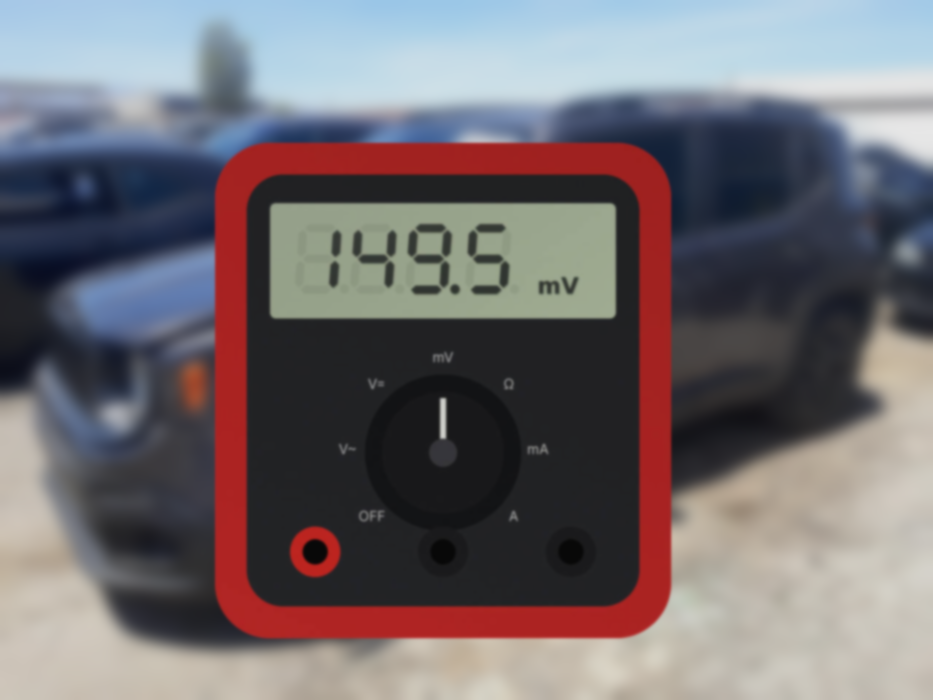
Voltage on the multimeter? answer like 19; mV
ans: 149.5; mV
